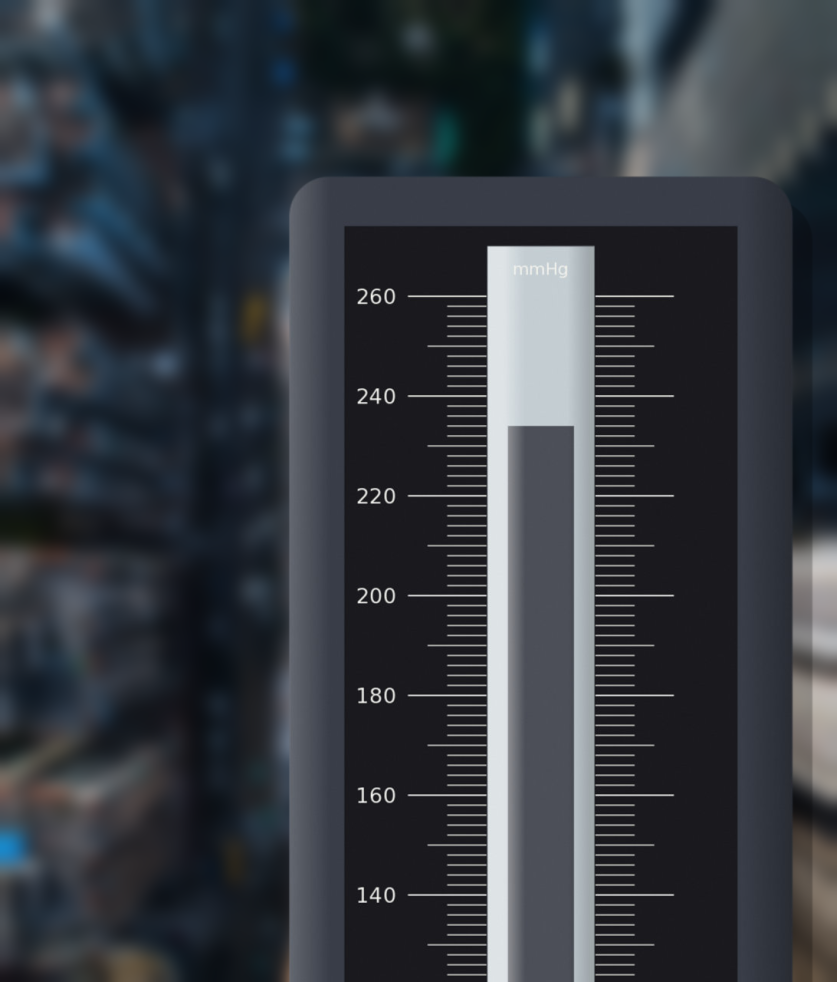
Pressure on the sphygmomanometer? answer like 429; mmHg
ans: 234; mmHg
